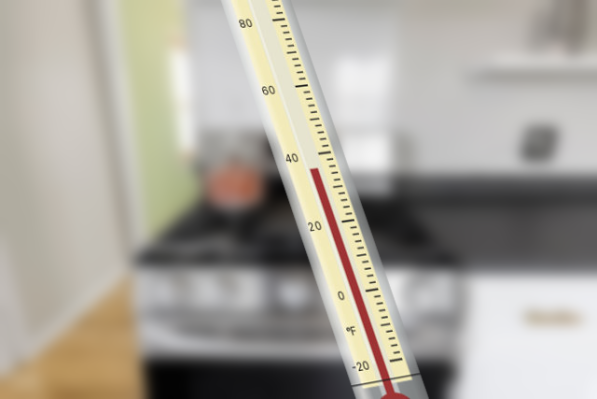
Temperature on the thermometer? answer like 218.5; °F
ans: 36; °F
